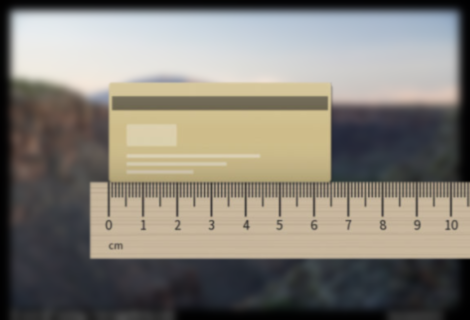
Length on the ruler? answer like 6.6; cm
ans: 6.5; cm
